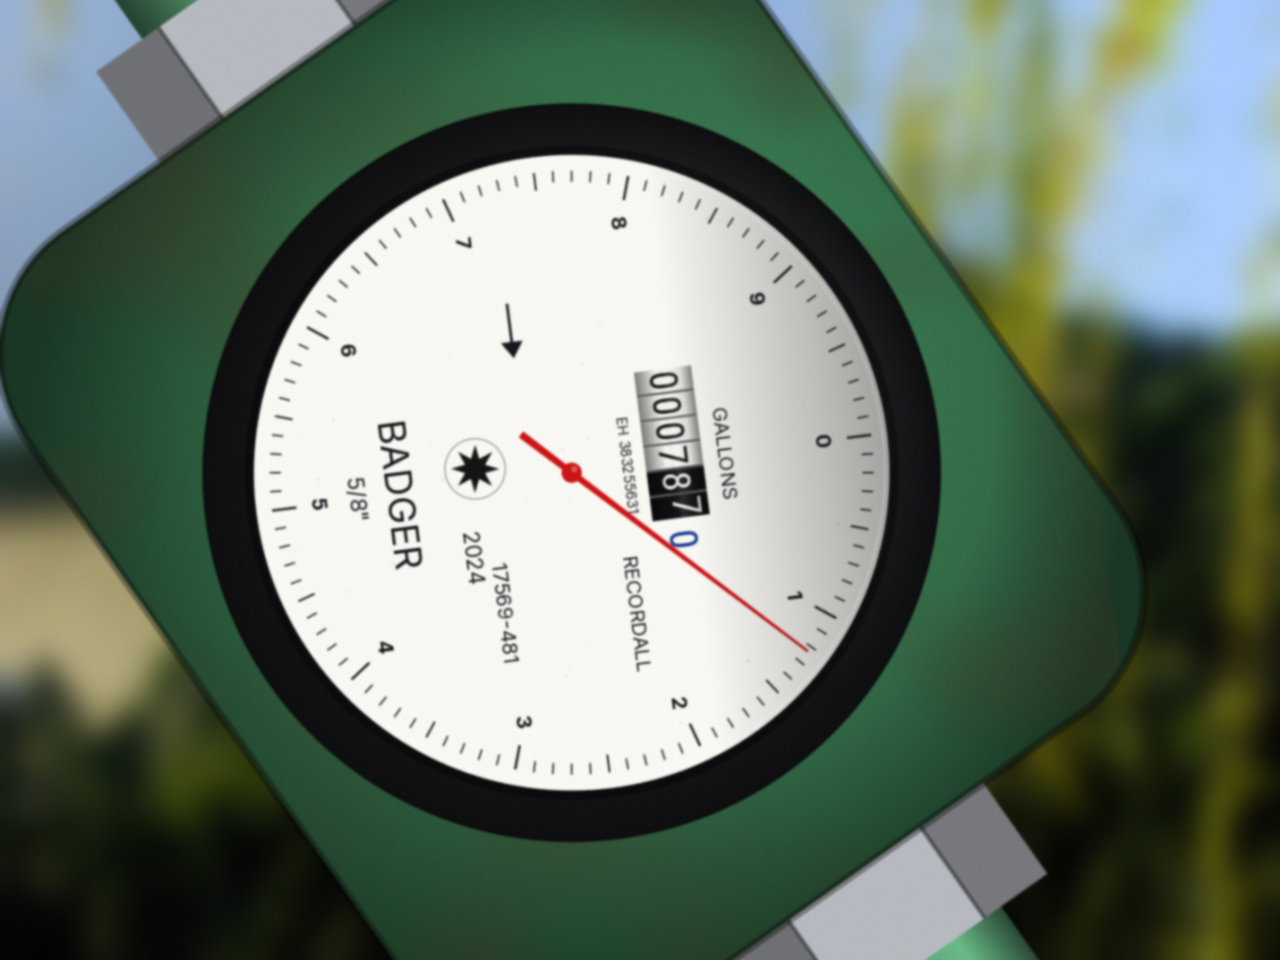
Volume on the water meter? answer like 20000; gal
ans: 7871.2; gal
